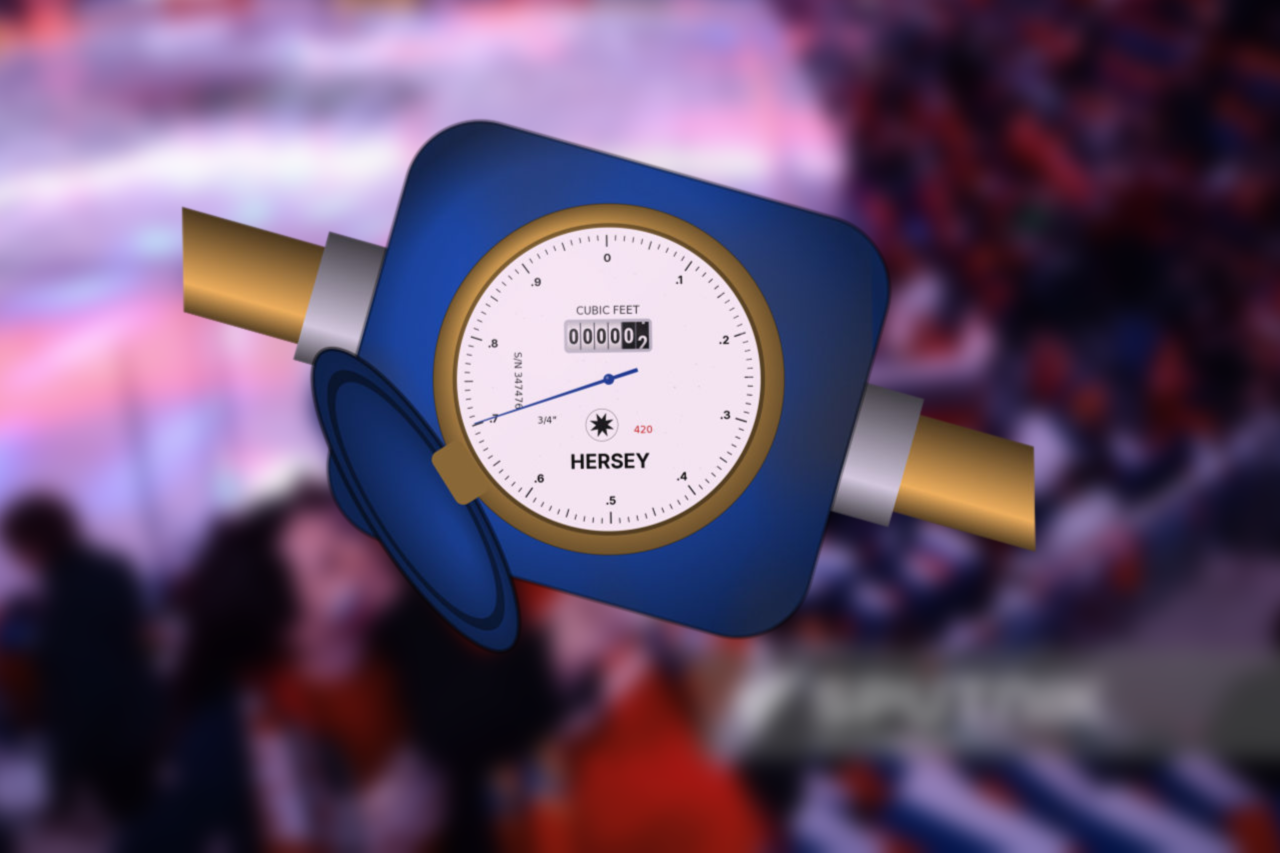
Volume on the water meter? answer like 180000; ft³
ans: 1.70; ft³
